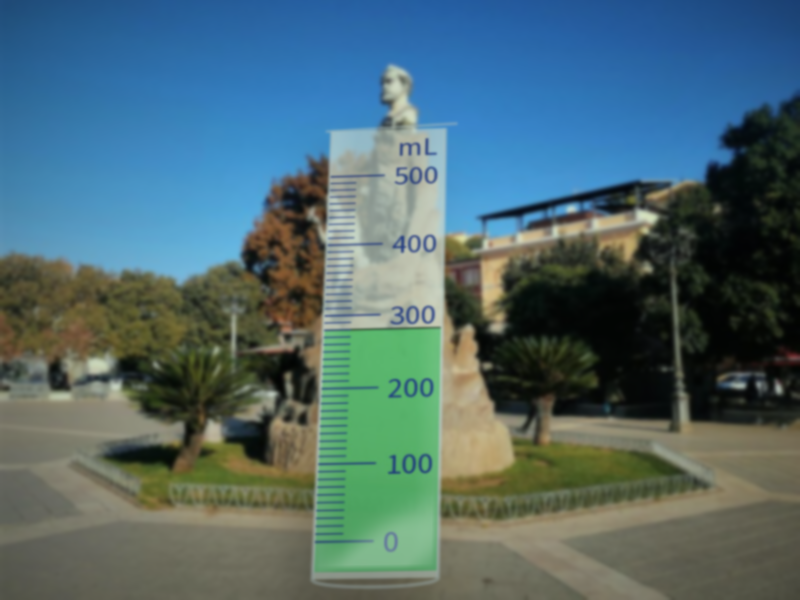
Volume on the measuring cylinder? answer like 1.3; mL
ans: 280; mL
